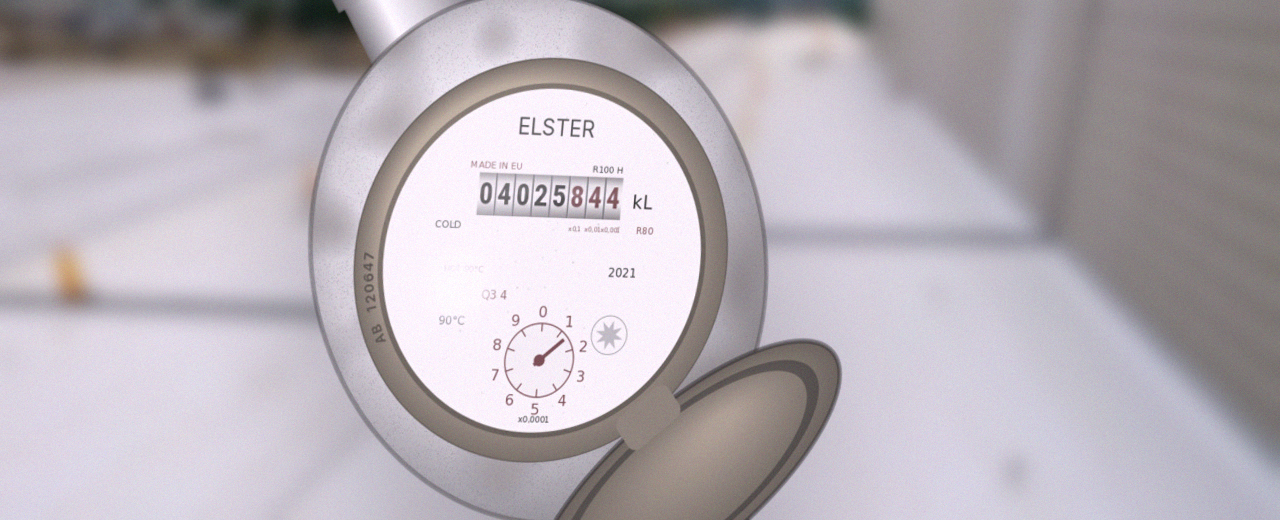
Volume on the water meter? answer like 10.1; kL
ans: 4025.8441; kL
